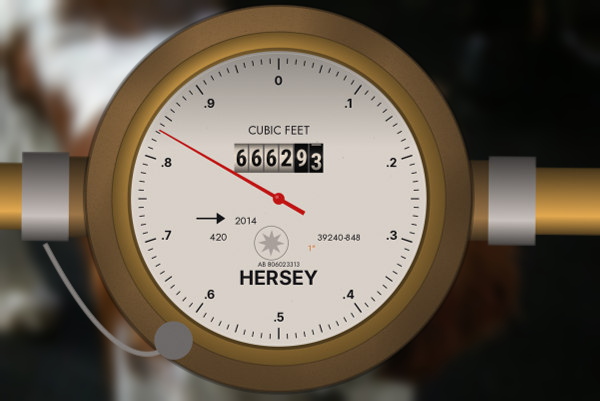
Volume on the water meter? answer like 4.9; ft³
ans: 666292.83; ft³
